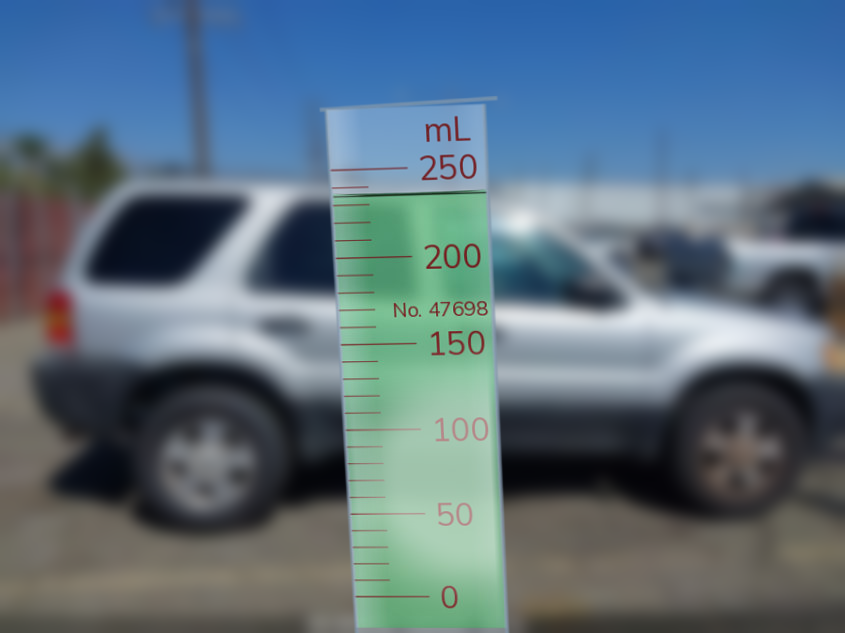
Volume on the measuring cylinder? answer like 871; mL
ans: 235; mL
